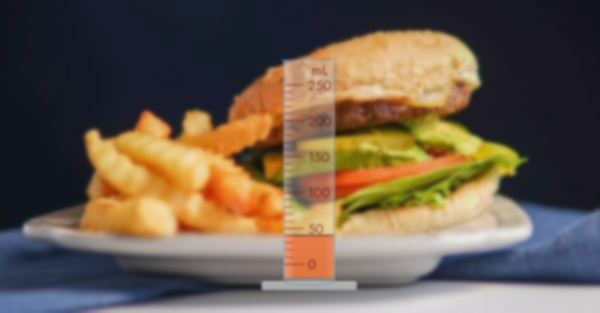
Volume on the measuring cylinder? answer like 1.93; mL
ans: 40; mL
